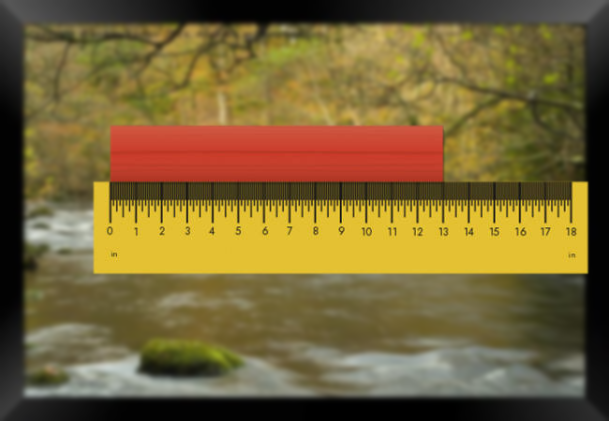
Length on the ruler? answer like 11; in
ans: 13; in
